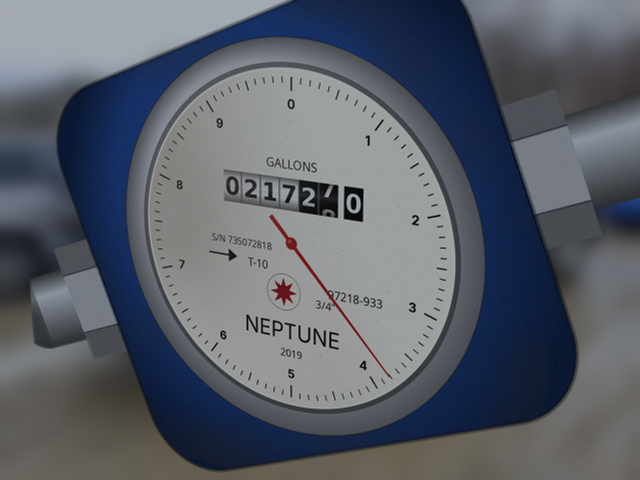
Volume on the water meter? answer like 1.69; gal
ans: 217273.8; gal
